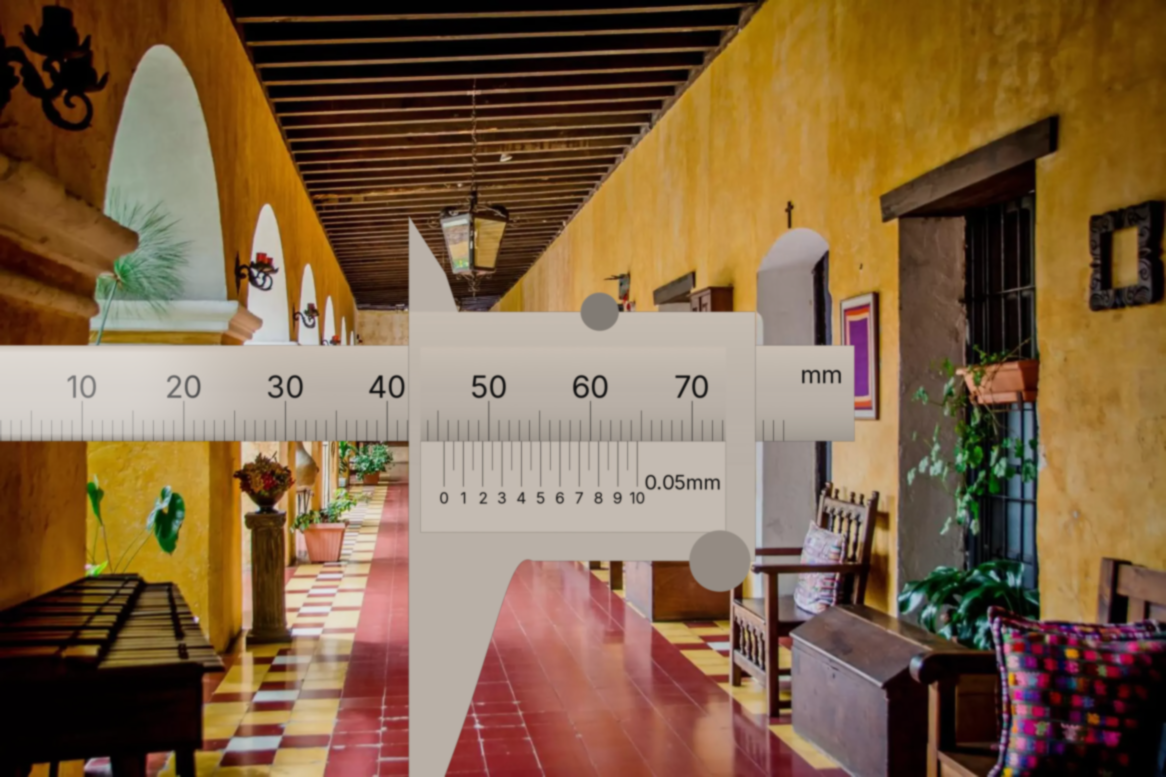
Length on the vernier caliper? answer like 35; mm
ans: 45.6; mm
